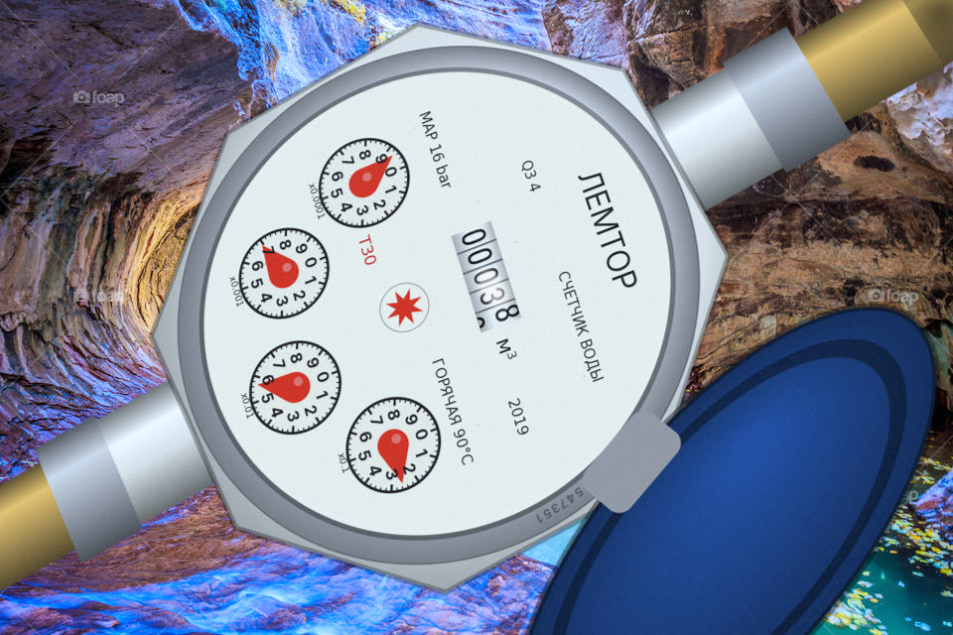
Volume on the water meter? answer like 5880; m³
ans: 38.2569; m³
